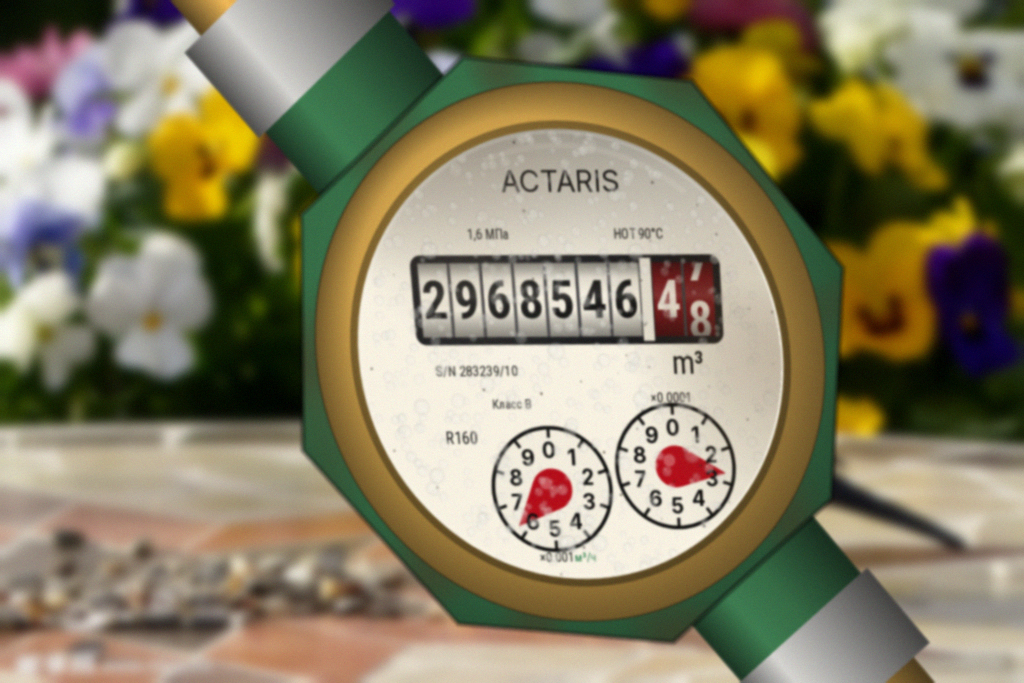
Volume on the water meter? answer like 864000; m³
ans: 2968546.4762; m³
